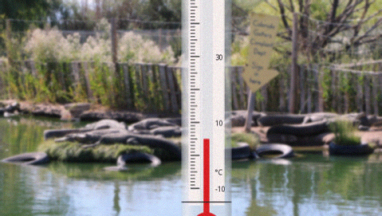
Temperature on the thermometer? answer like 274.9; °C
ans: 5; °C
